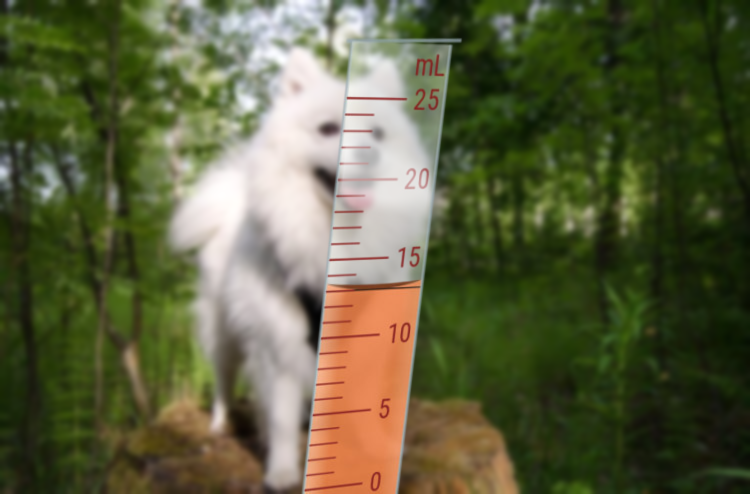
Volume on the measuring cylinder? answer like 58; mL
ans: 13; mL
